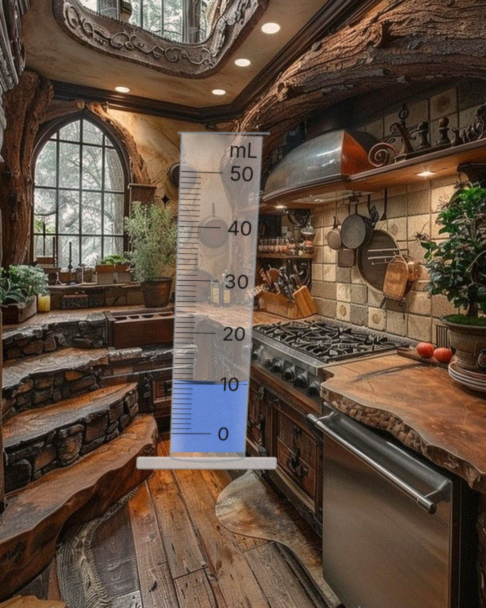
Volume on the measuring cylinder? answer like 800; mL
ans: 10; mL
